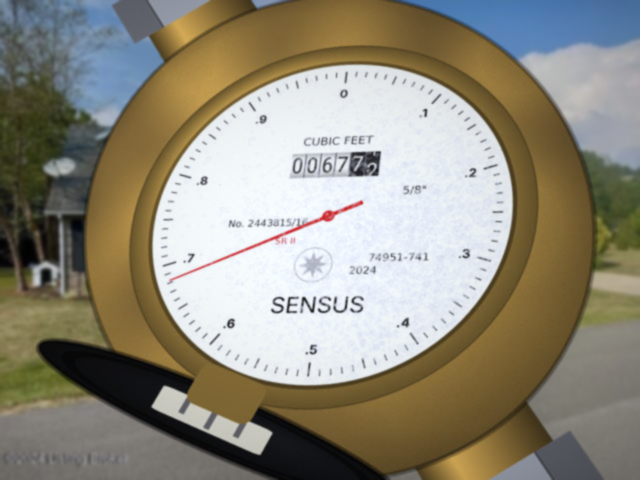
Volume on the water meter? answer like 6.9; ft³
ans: 6771.68; ft³
